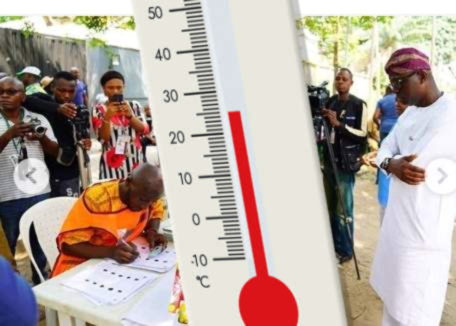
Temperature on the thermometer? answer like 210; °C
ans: 25; °C
